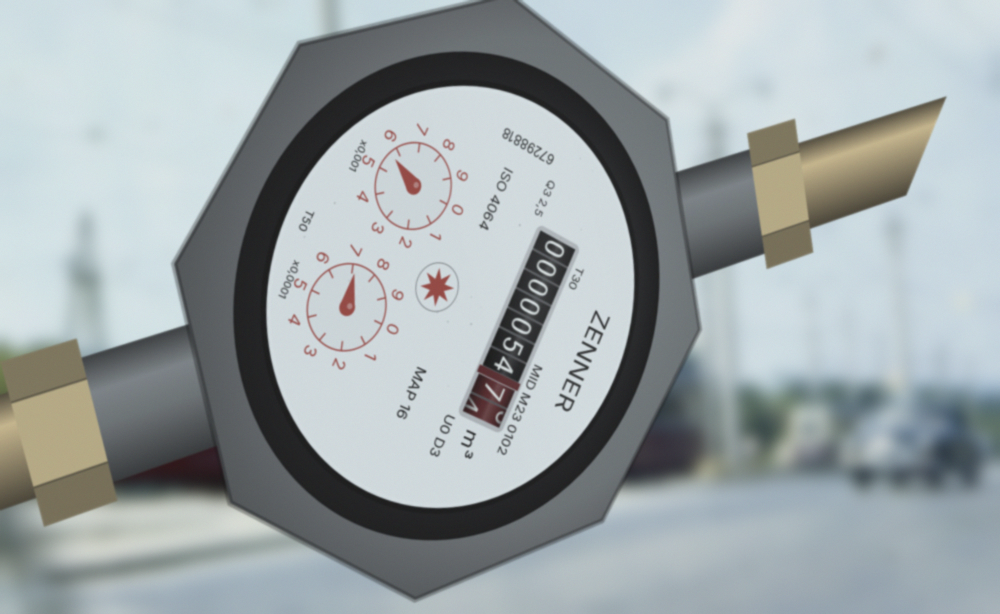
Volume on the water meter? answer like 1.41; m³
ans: 54.7357; m³
